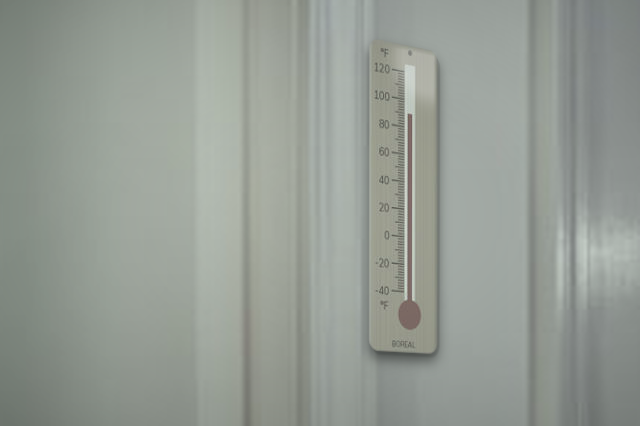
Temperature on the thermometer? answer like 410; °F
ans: 90; °F
